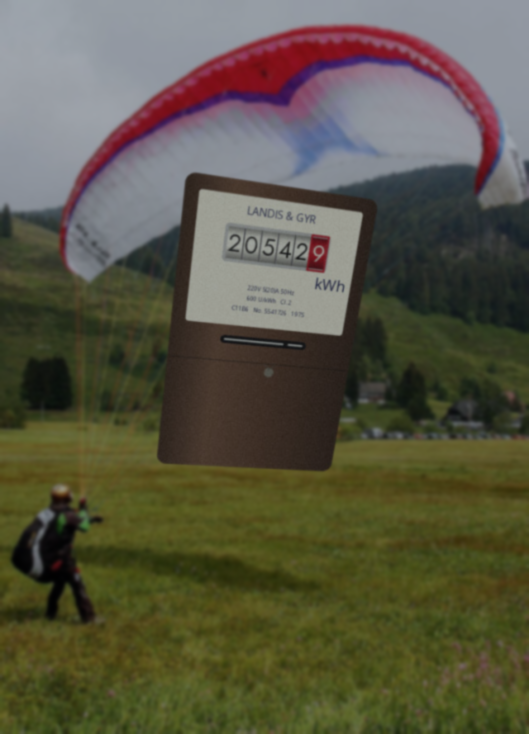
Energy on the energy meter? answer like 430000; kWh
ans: 20542.9; kWh
